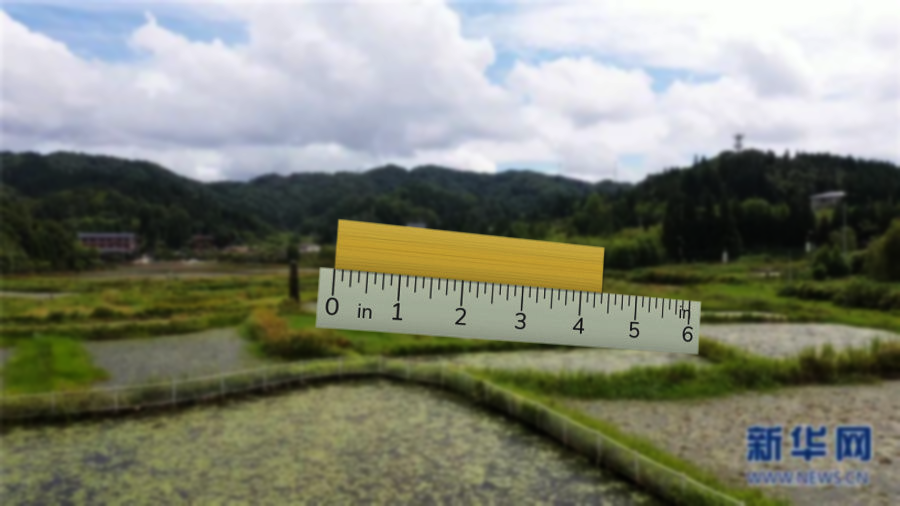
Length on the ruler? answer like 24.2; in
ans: 4.375; in
